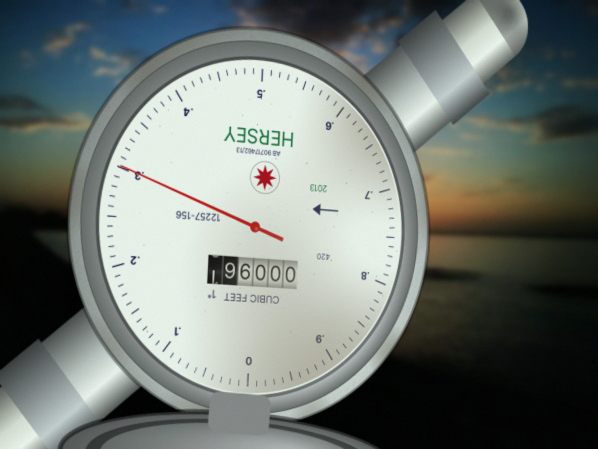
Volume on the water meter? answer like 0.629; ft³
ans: 961.30; ft³
